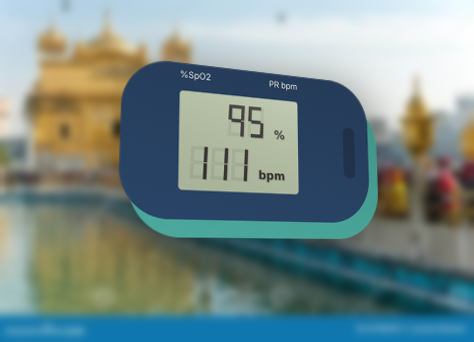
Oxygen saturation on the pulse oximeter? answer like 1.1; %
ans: 95; %
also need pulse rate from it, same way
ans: 111; bpm
